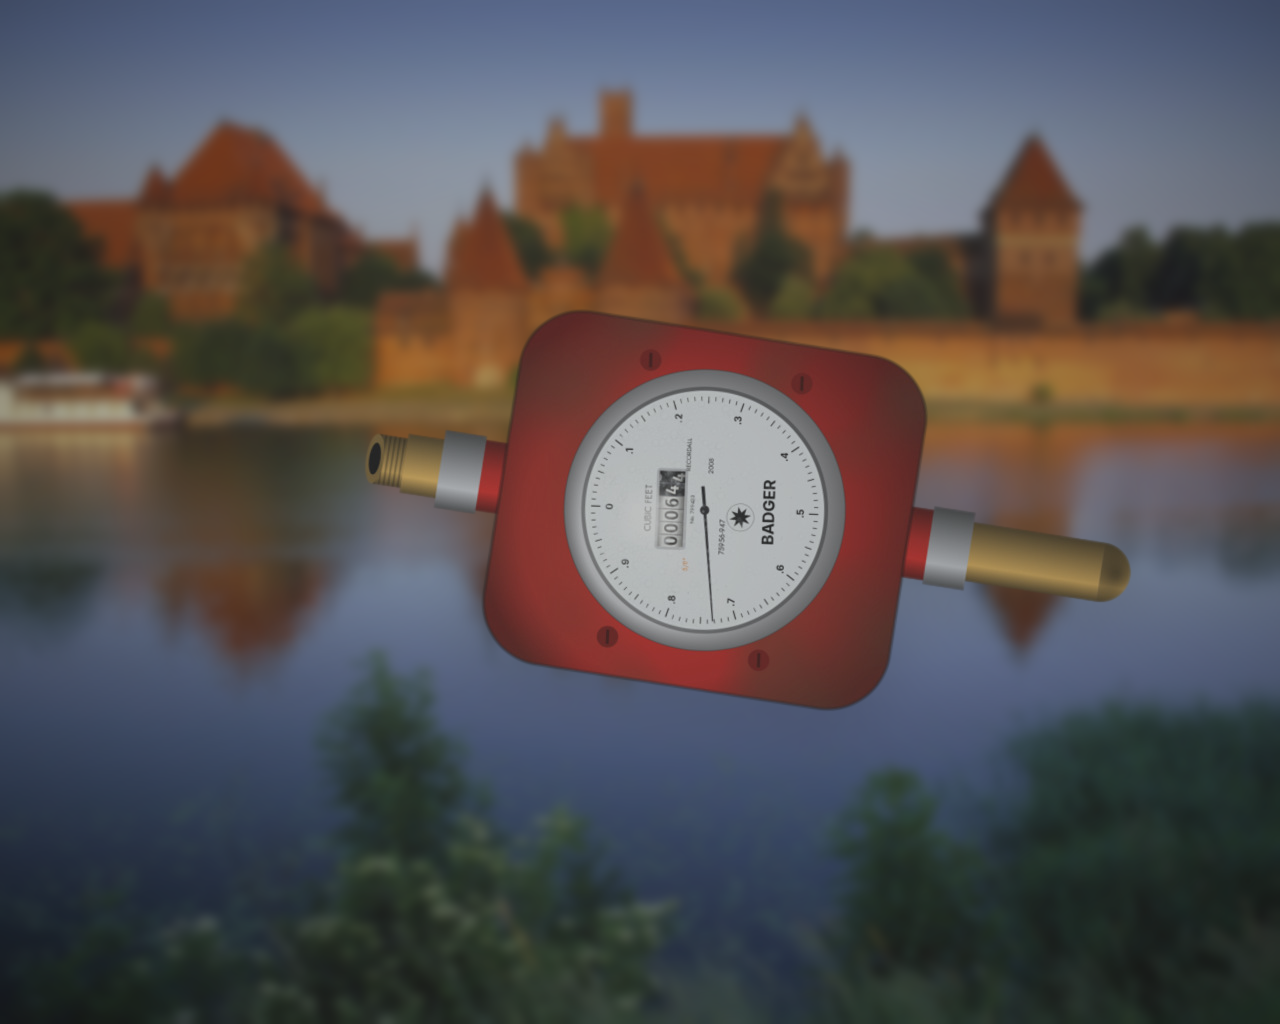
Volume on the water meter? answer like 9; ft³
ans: 643.73; ft³
